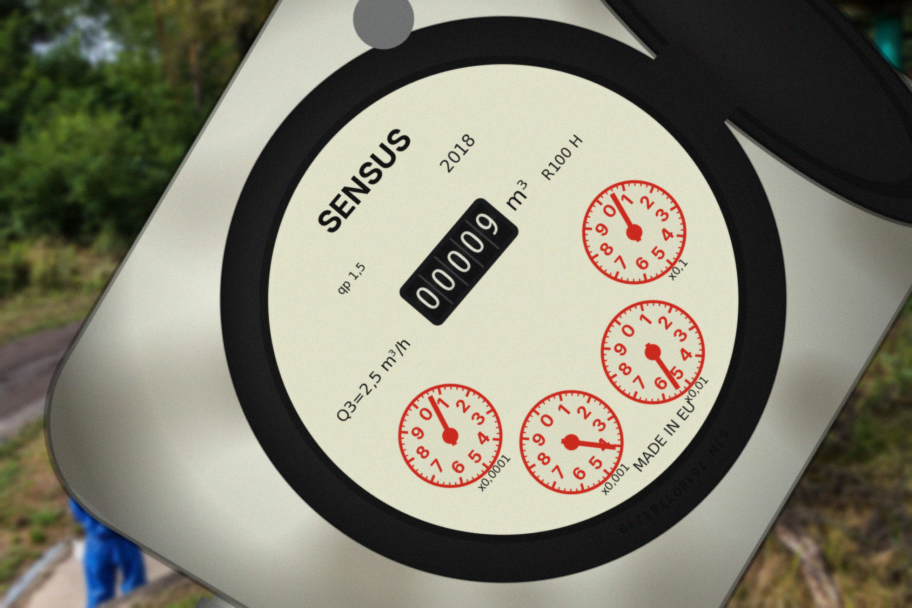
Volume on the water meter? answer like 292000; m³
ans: 9.0540; m³
